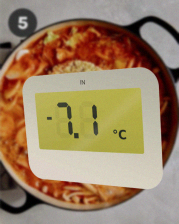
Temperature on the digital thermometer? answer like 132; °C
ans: -7.1; °C
